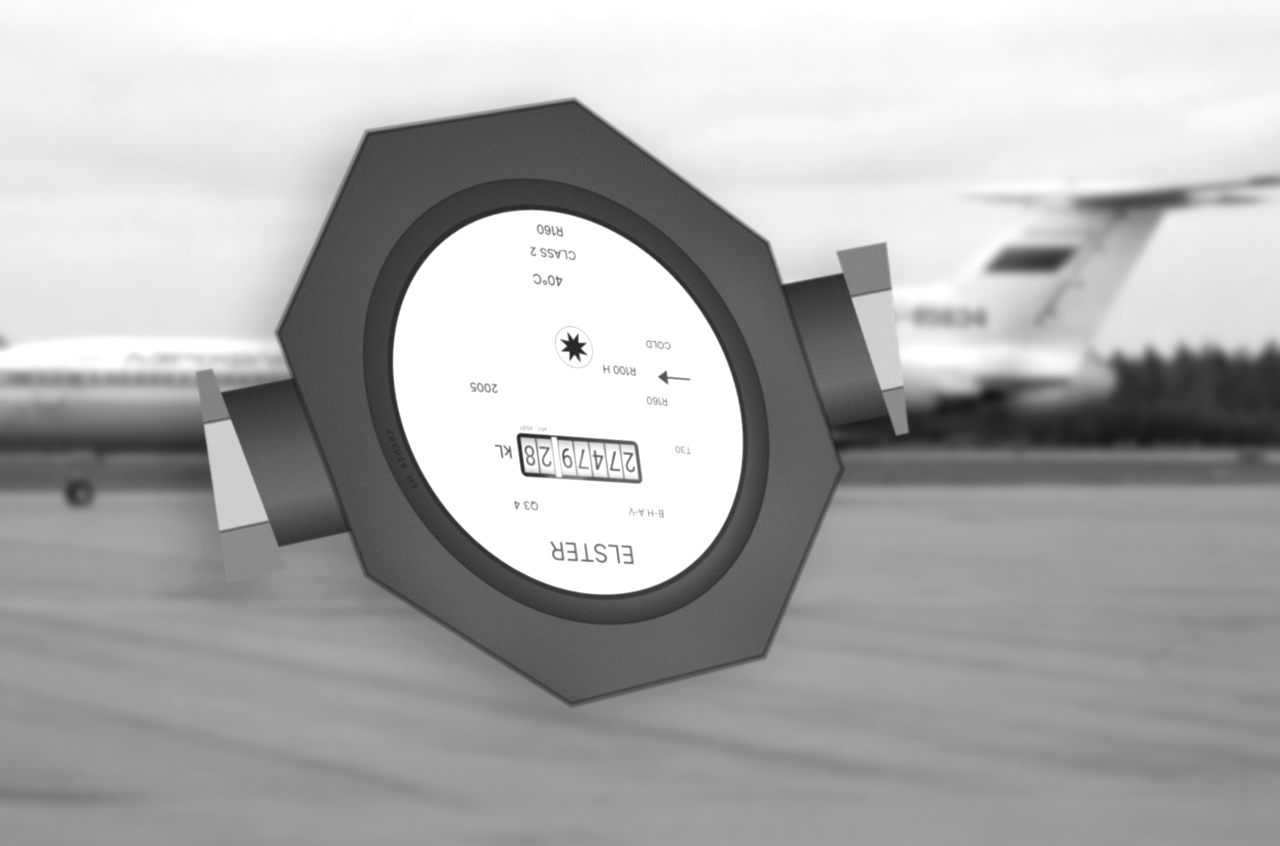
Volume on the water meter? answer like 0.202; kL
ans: 27479.28; kL
